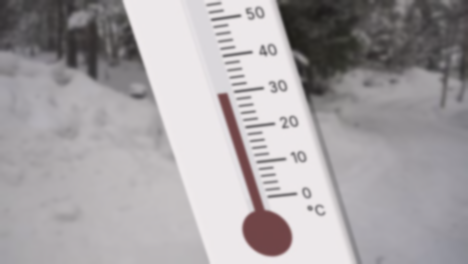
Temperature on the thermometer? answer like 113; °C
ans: 30; °C
